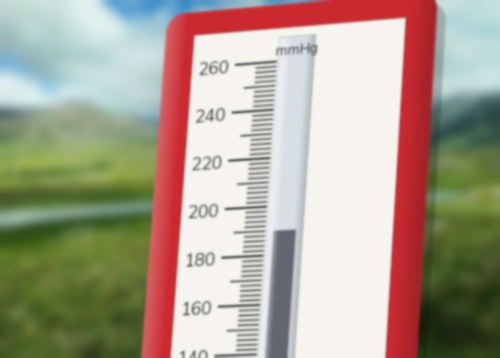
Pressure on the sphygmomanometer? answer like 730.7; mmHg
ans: 190; mmHg
